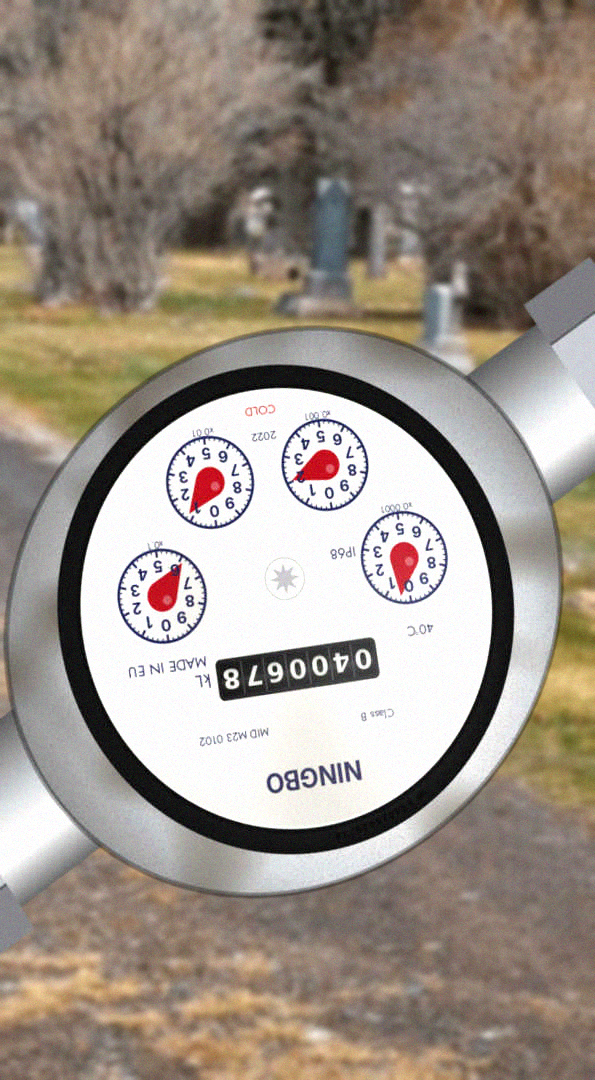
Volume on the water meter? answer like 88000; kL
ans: 400678.6120; kL
